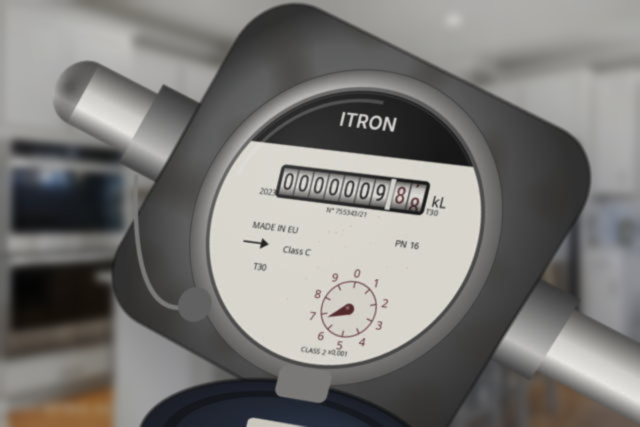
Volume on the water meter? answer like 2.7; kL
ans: 9.876; kL
